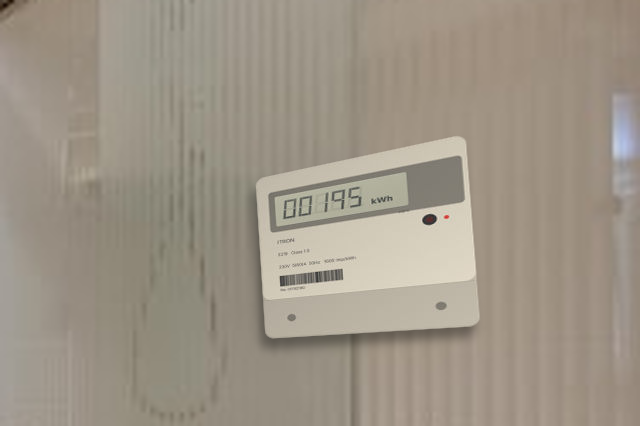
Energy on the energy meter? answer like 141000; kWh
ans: 195; kWh
